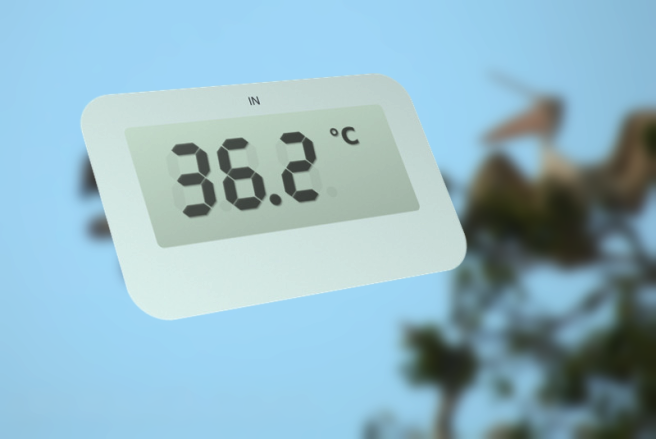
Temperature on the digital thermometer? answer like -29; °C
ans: 36.2; °C
